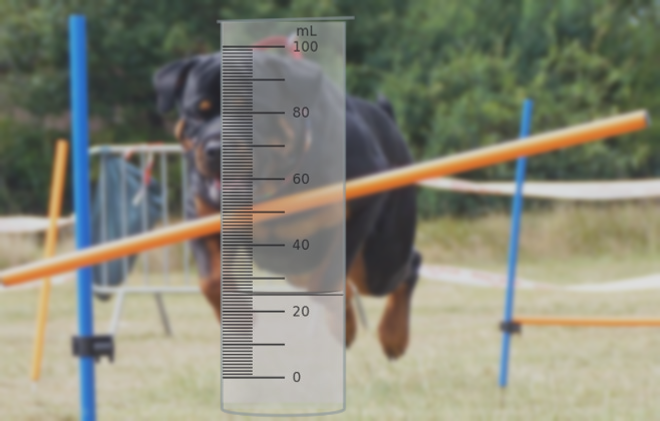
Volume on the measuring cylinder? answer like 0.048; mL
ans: 25; mL
